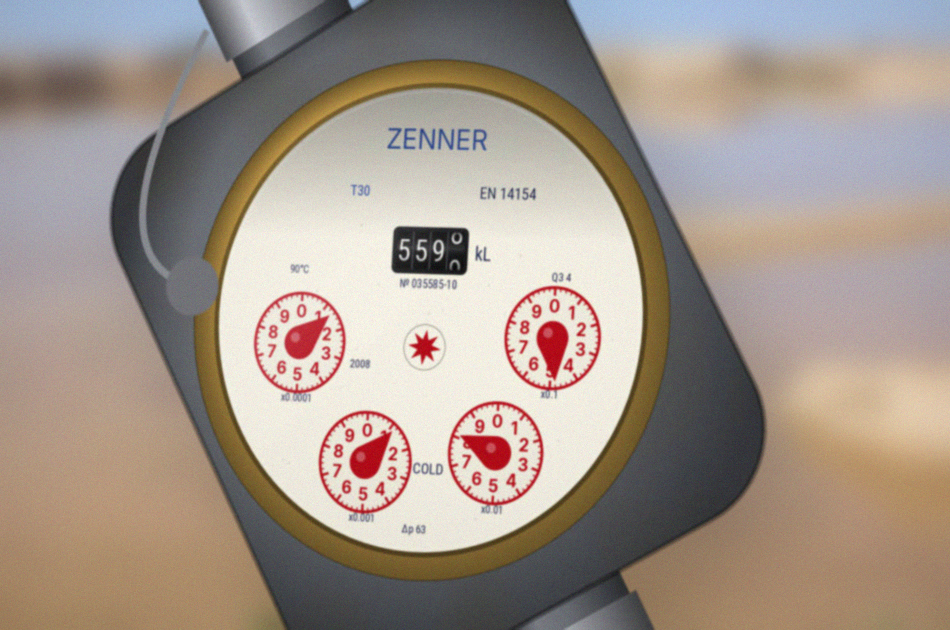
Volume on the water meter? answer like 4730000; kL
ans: 5598.4811; kL
